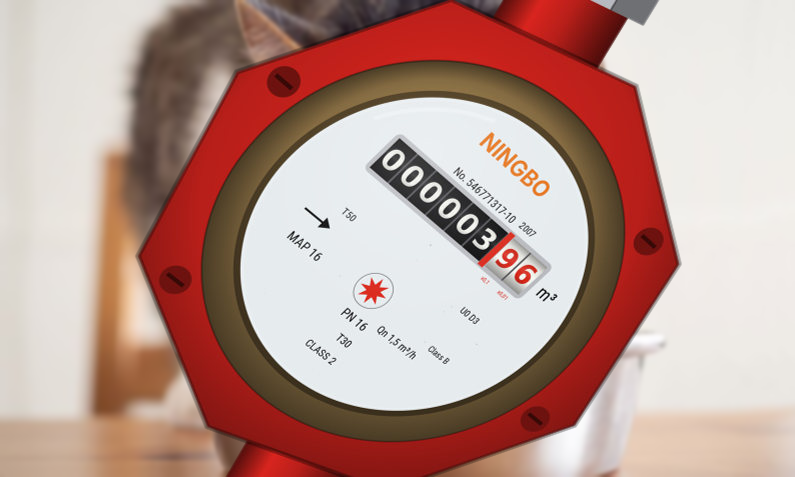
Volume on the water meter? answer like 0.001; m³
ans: 3.96; m³
